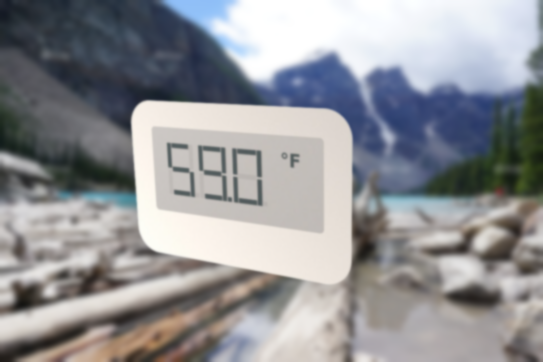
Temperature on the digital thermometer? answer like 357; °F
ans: 59.0; °F
